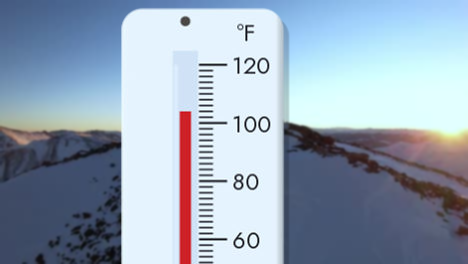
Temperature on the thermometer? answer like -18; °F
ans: 104; °F
